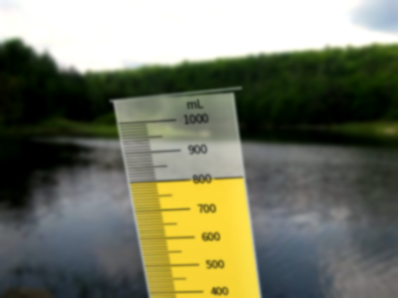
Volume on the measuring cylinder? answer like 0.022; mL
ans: 800; mL
